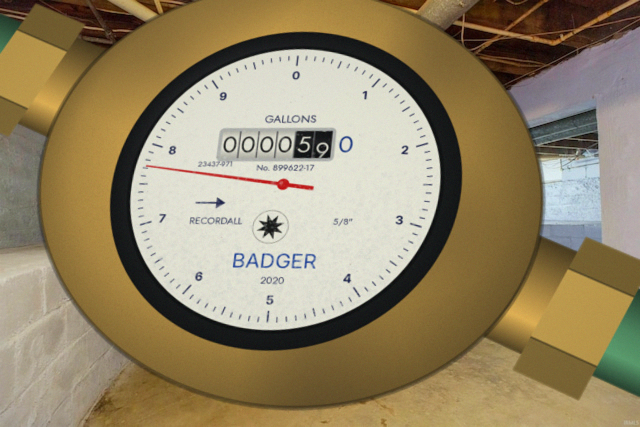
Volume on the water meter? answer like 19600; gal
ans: 587.7; gal
